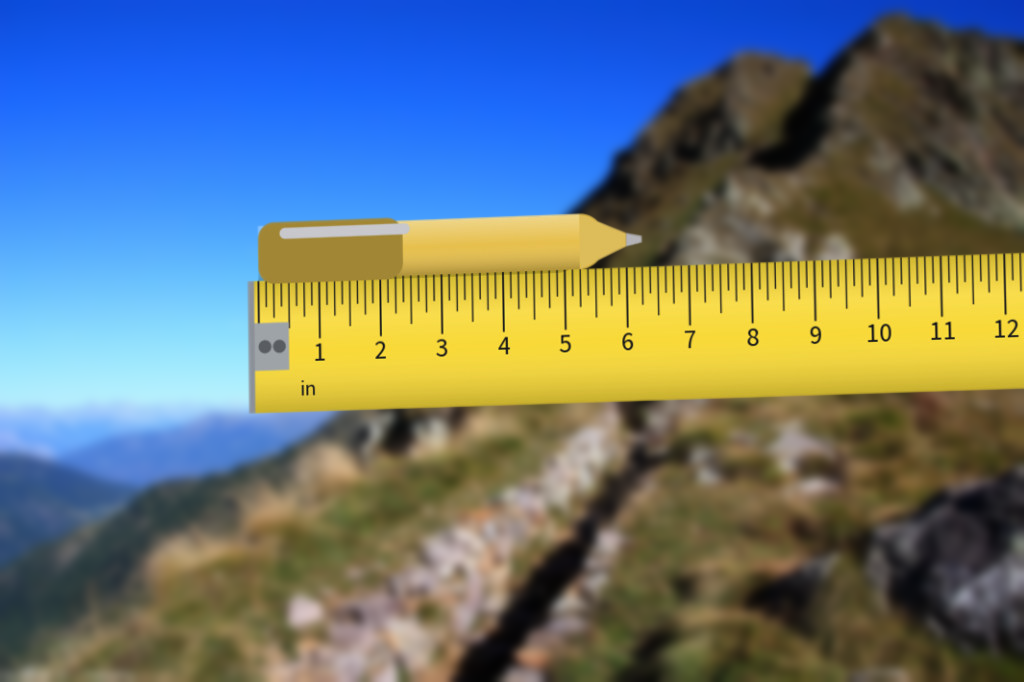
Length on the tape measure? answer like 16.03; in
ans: 6.25; in
